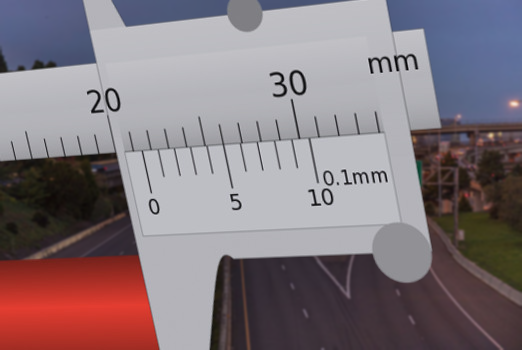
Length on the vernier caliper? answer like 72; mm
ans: 21.5; mm
